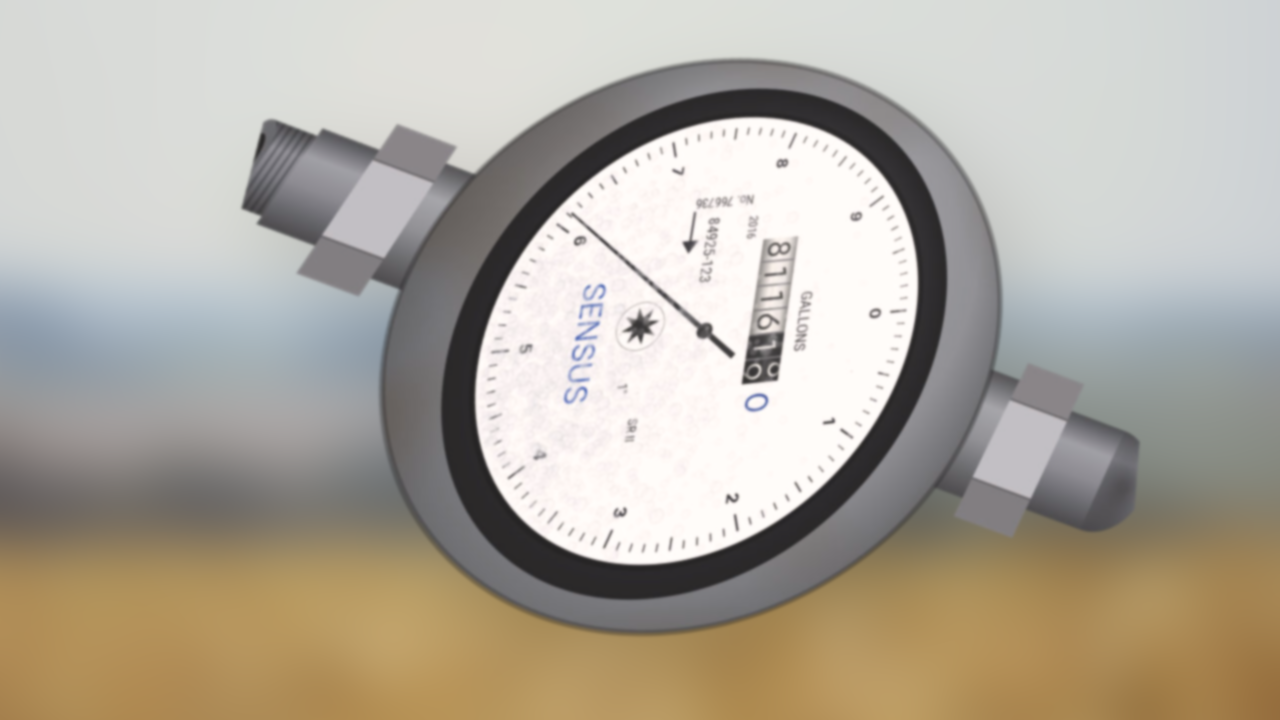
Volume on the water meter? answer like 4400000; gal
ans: 8116186.1; gal
